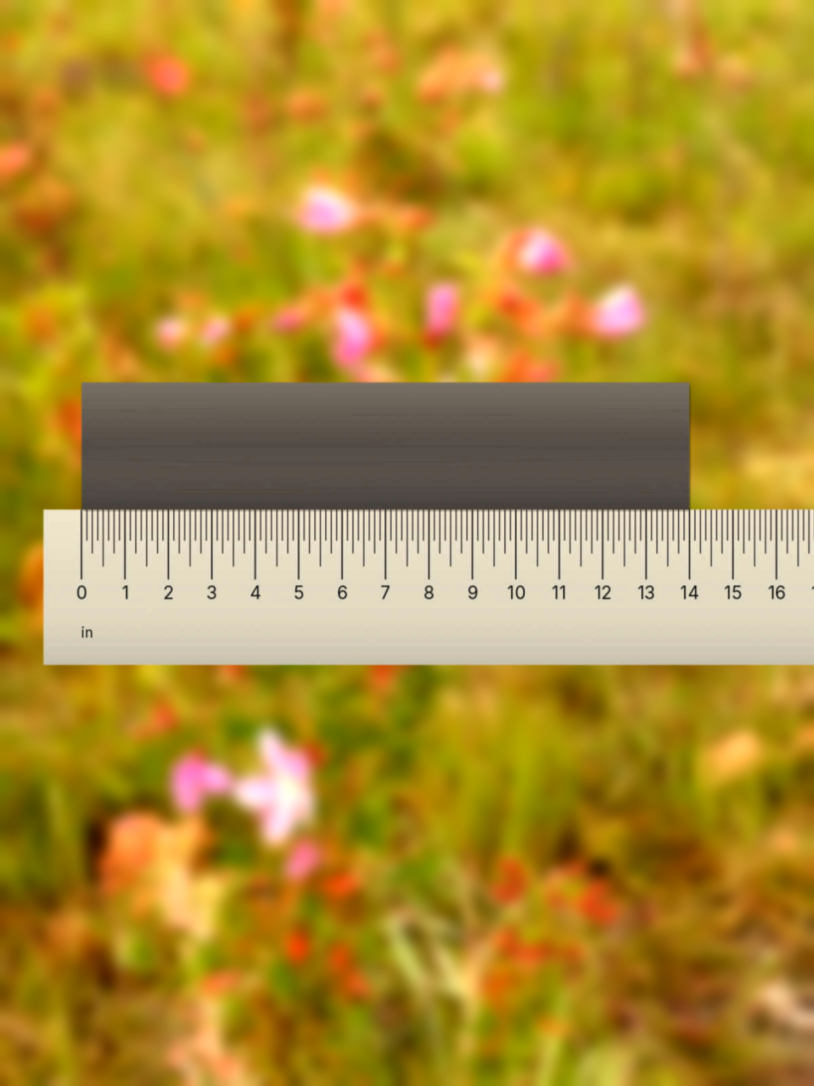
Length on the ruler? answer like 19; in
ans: 14; in
